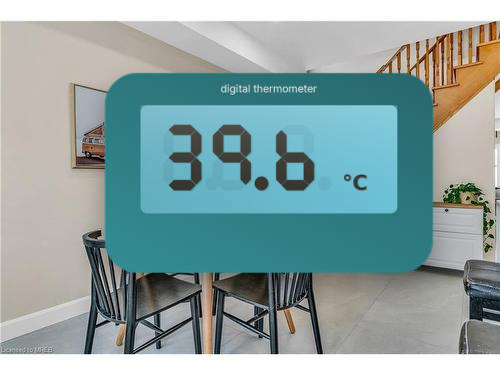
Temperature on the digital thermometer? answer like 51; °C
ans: 39.6; °C
